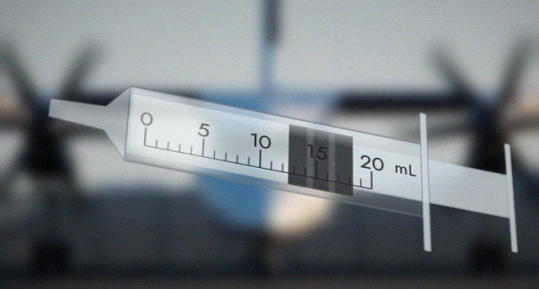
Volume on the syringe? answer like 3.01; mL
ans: 12.5; mL
